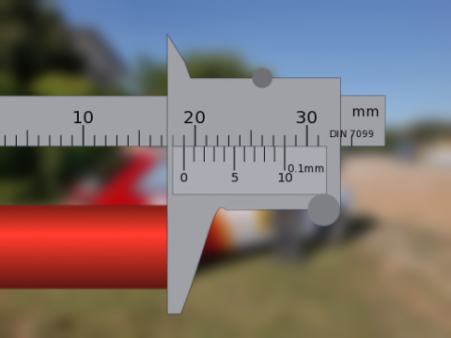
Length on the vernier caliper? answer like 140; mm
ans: 19.0; mm
